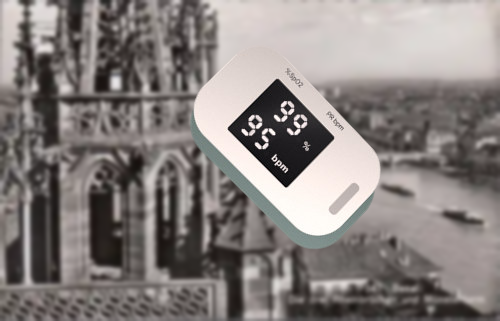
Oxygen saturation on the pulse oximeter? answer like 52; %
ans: 99; %
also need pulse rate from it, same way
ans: 95; bpm
